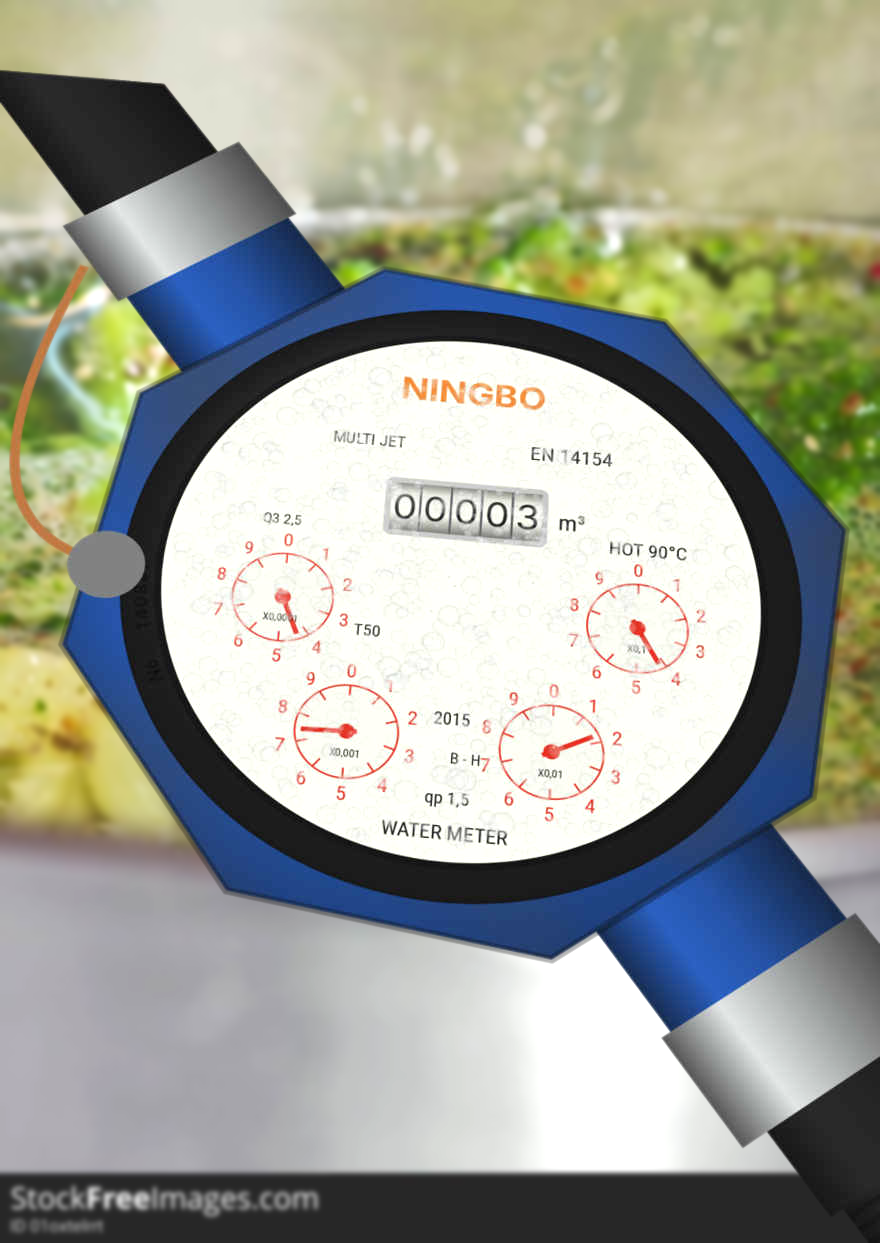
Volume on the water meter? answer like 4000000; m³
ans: 3.4174; m³
